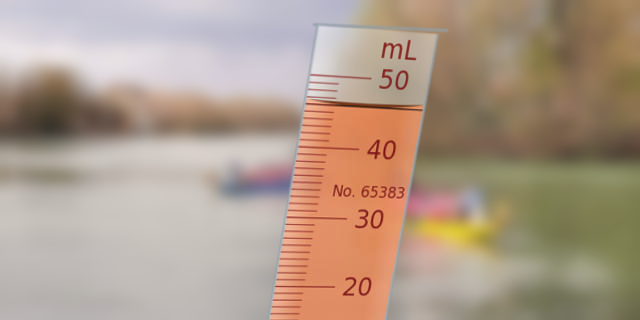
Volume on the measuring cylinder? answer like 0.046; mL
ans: 46; mL
